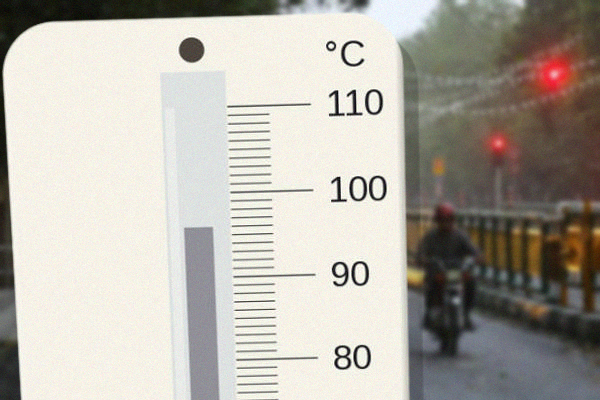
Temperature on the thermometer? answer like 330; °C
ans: 96; °C
